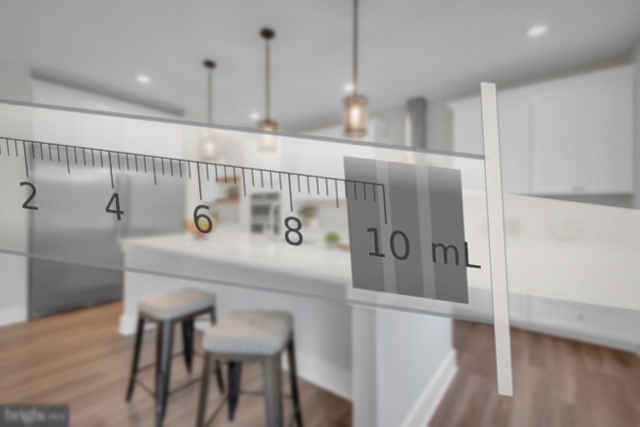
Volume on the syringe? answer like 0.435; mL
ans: 9.2; mL
